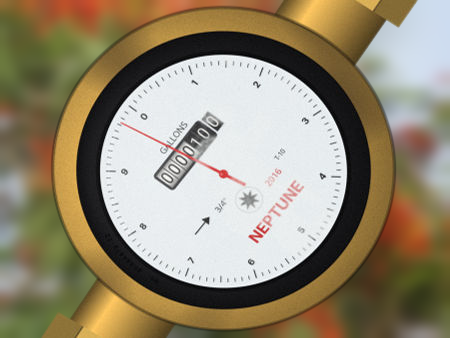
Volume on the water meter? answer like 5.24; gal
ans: 99.7; gal
